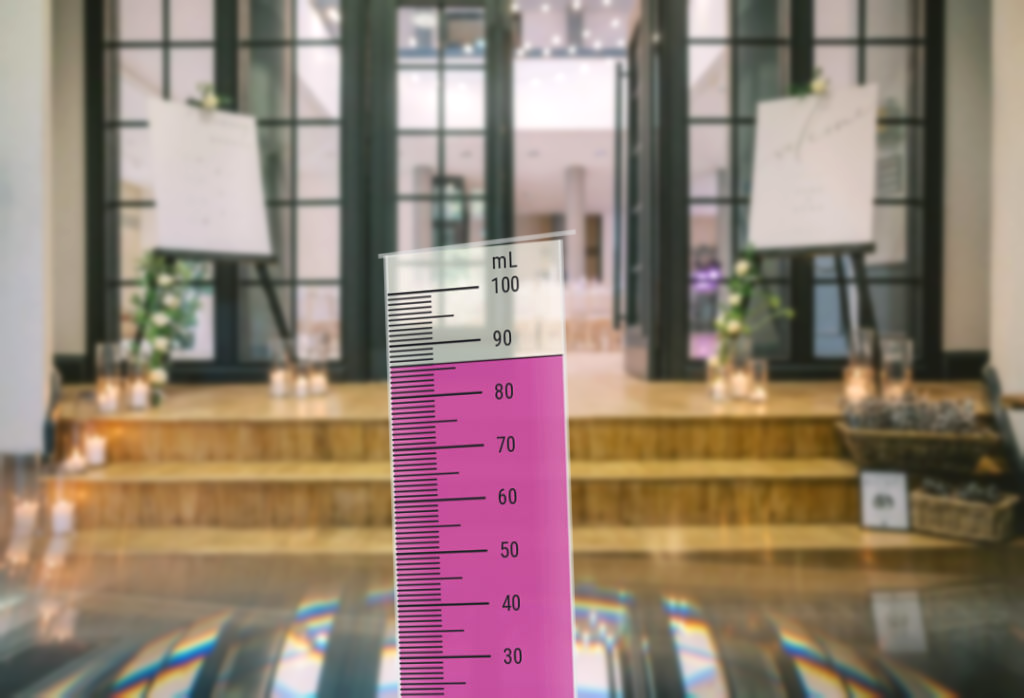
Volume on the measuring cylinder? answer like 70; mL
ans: 86; mL
